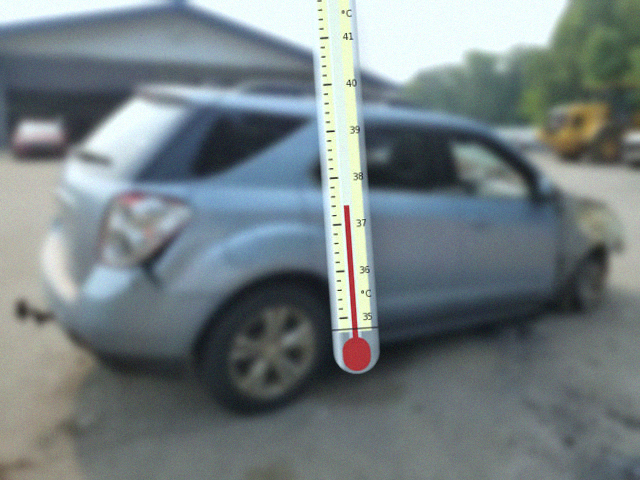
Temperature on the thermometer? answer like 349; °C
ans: 37.4; °C
